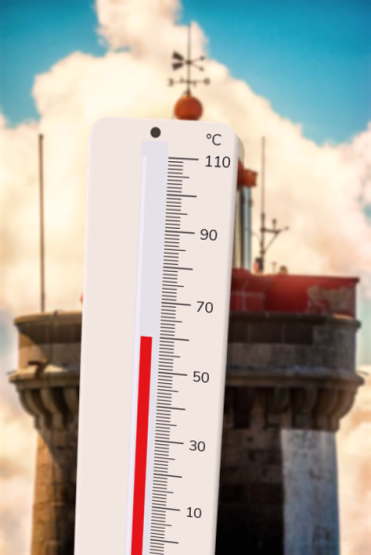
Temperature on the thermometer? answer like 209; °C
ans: 60; °C
